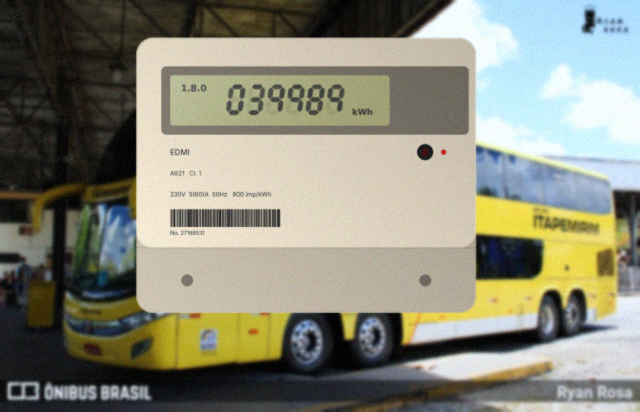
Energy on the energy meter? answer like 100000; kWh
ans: 39989; kWh
